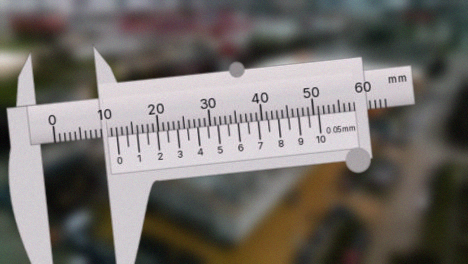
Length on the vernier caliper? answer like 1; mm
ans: 12.0; mm
